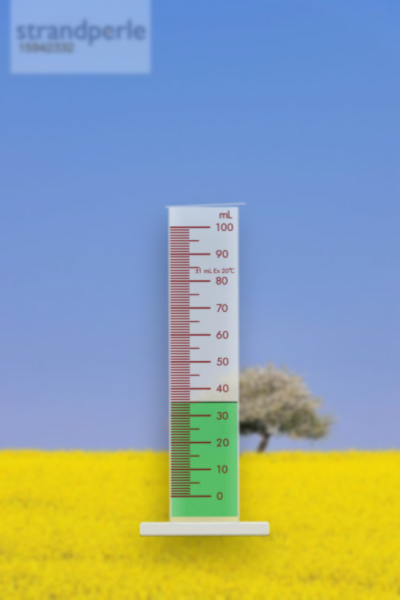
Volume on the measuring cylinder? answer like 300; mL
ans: 35; mL
